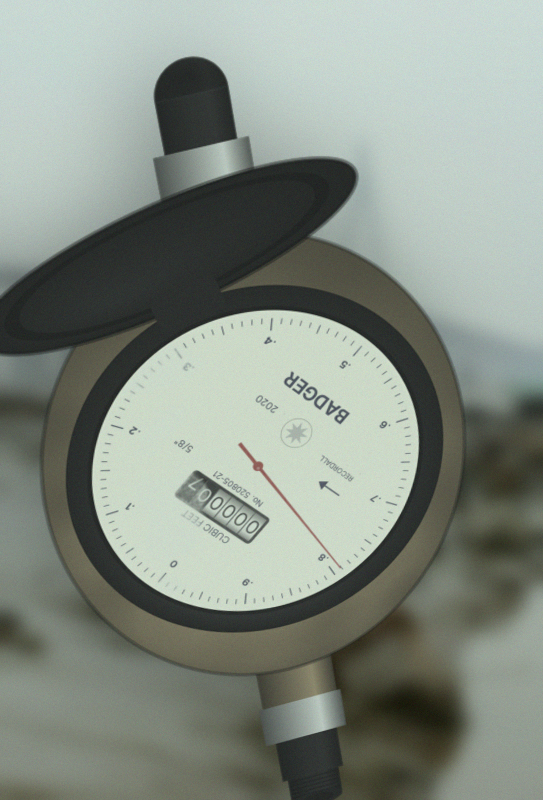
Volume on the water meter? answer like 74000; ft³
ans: 6.79; ft³
